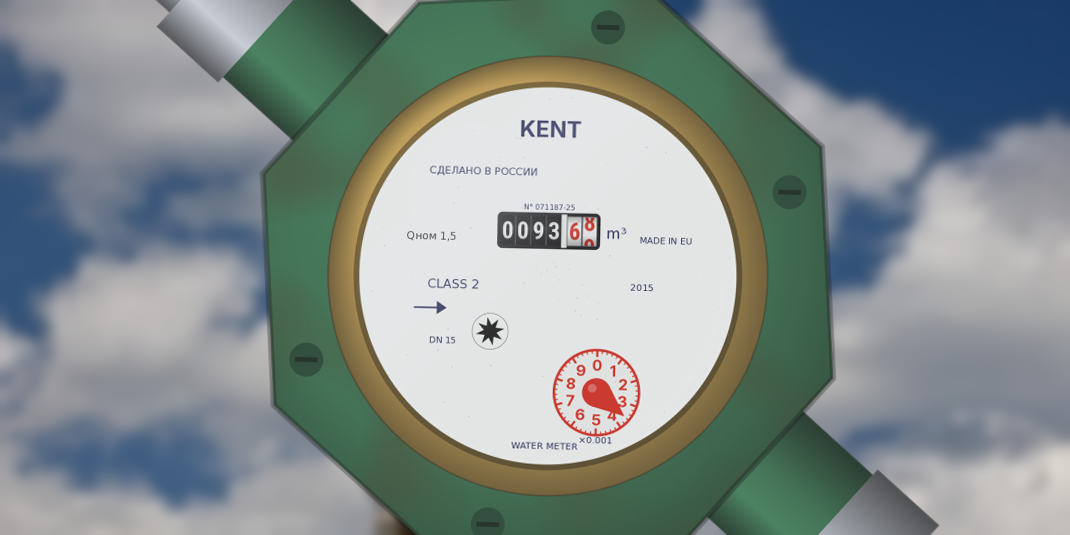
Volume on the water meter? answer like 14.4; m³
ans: 93.683; m³
